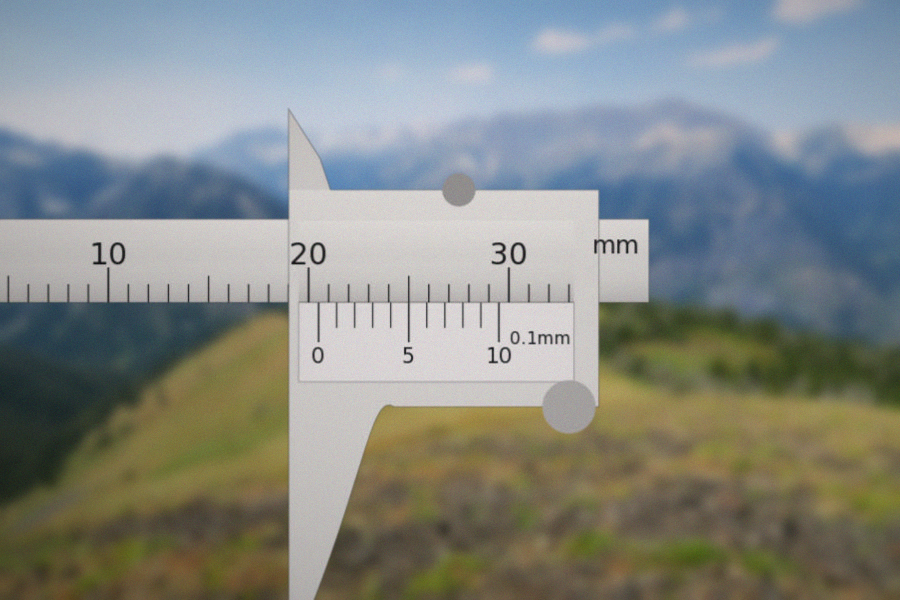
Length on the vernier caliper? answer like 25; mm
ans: 20.5; mm
